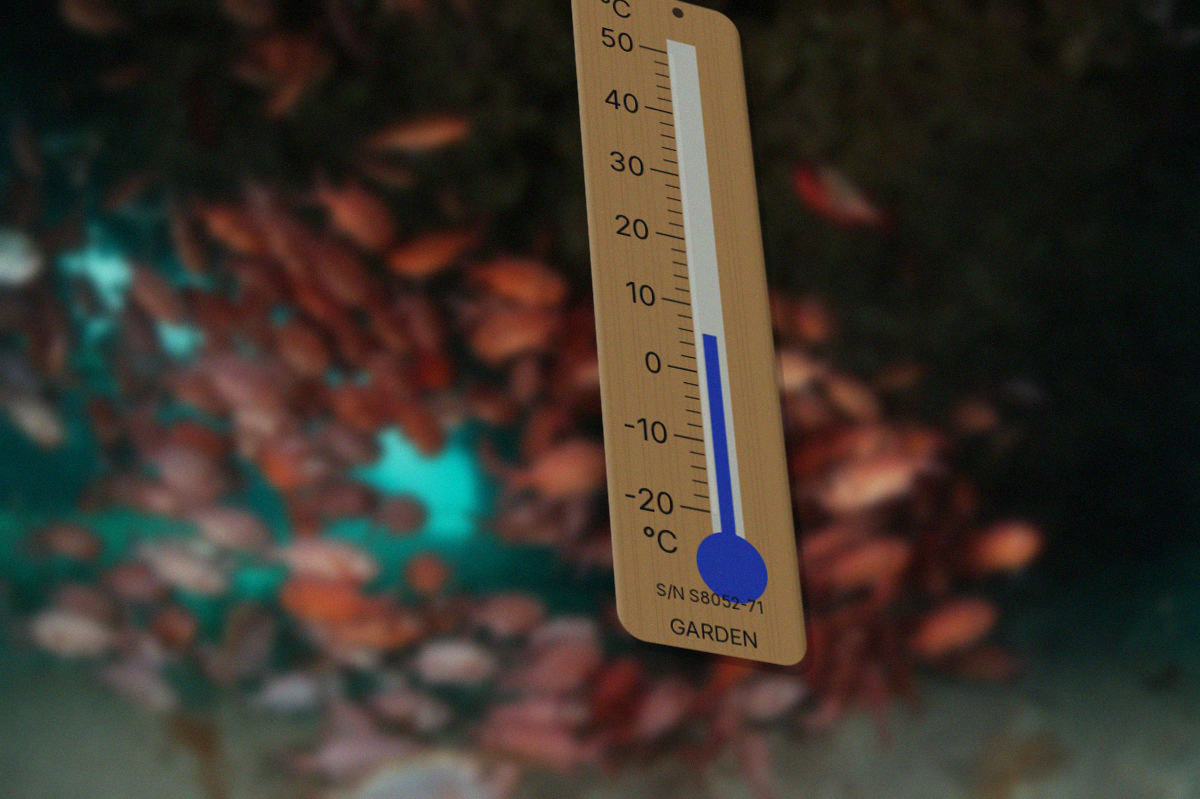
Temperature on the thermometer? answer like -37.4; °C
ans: 6; °C
